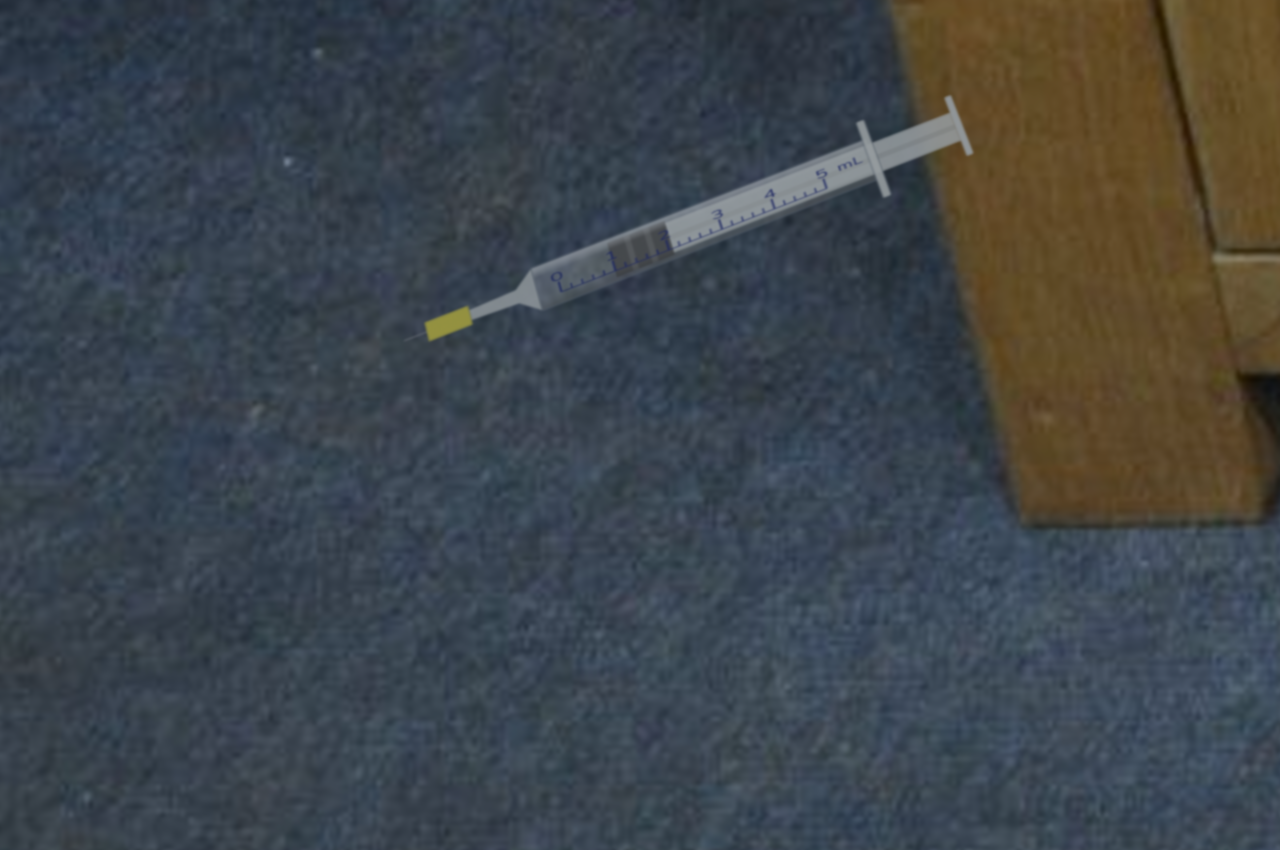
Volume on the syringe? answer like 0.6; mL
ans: 1; mL
